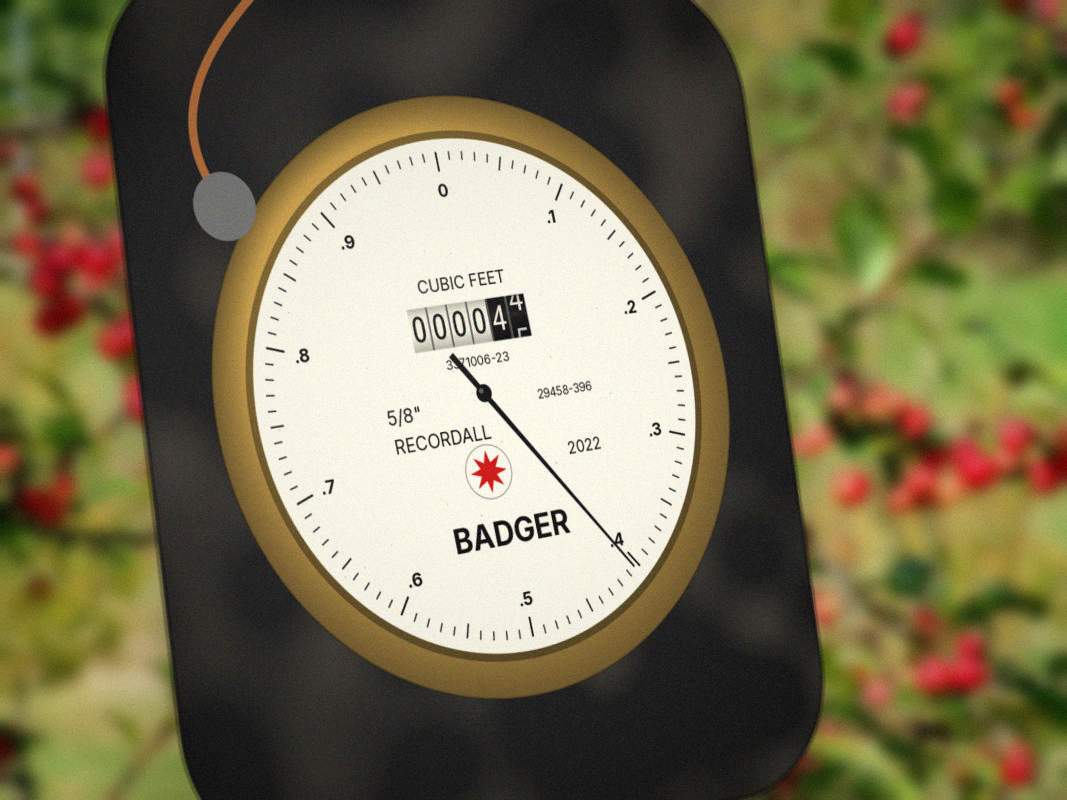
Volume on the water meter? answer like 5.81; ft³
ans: 44.40; ft³
